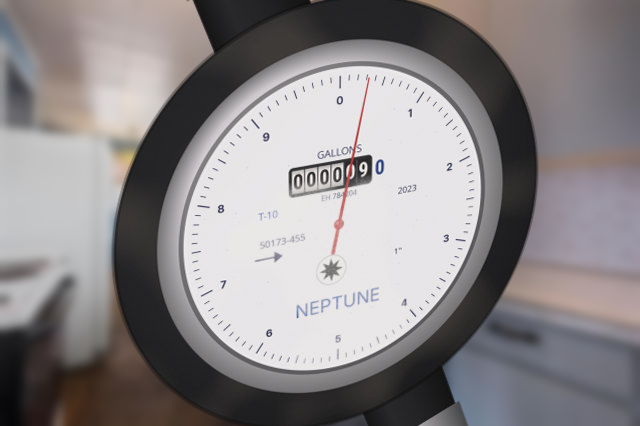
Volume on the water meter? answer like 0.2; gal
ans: 90.3; gal
